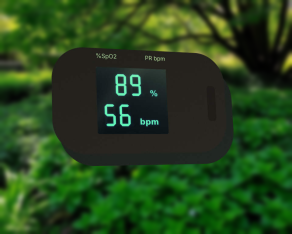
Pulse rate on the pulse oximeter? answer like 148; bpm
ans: 56; bpm
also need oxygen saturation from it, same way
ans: 89; %
